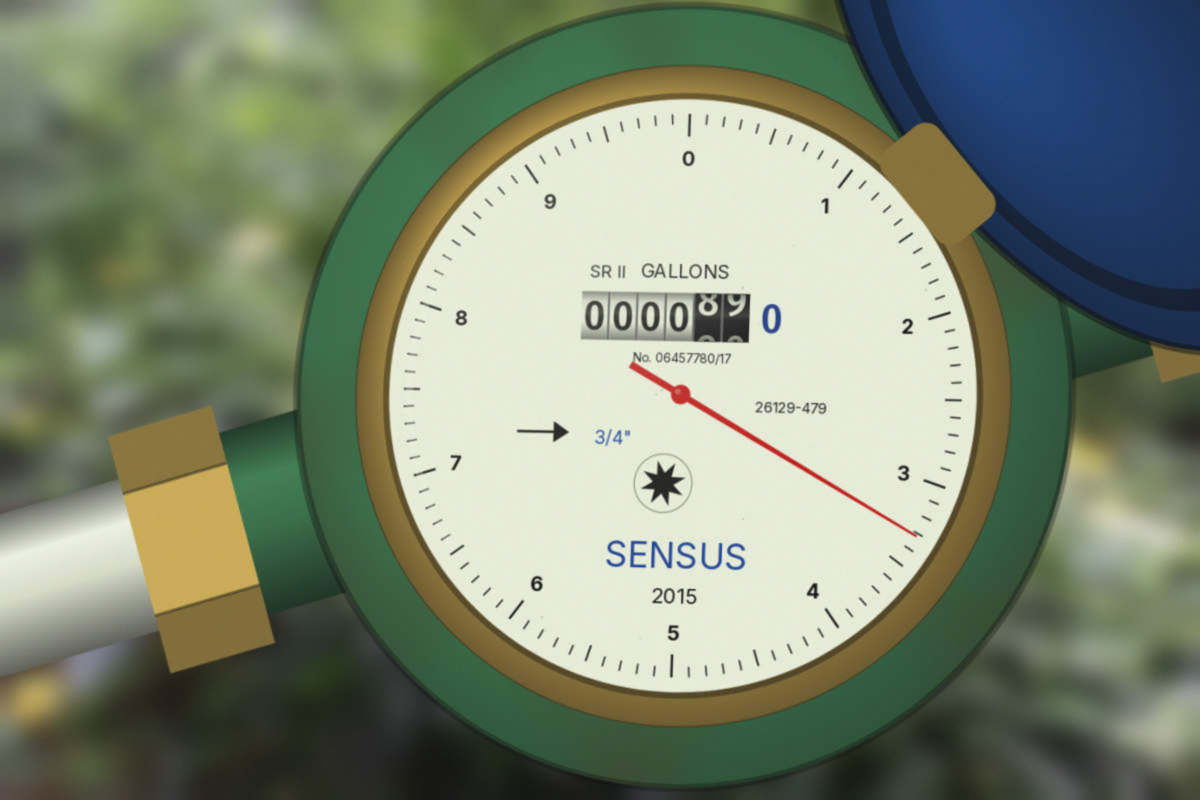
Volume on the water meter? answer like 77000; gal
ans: 893.3; gal
